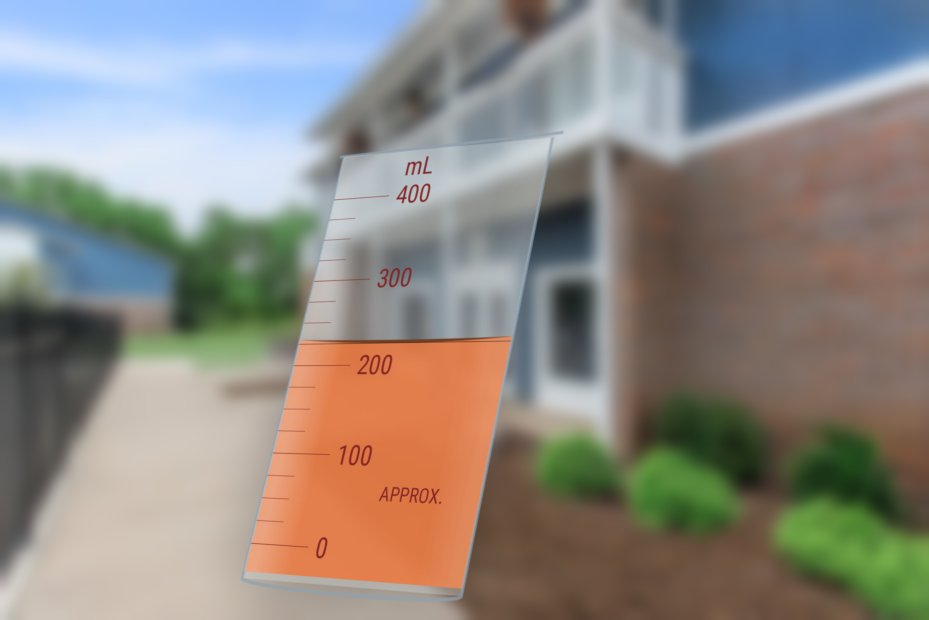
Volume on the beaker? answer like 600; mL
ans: 225; mL
